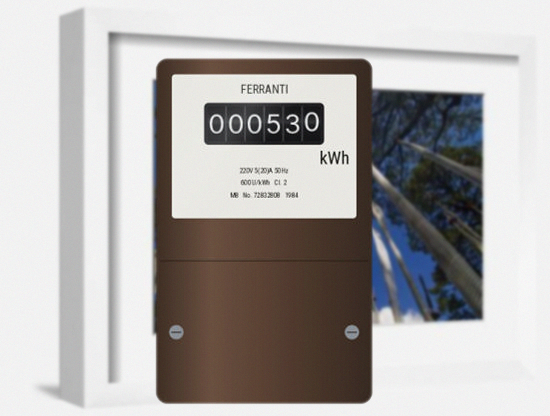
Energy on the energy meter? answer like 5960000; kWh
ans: 530; kWh
